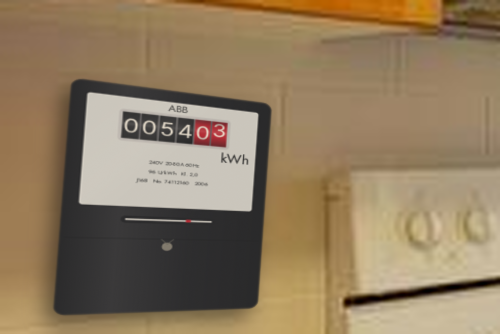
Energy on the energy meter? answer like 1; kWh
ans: 54.03; kWh
